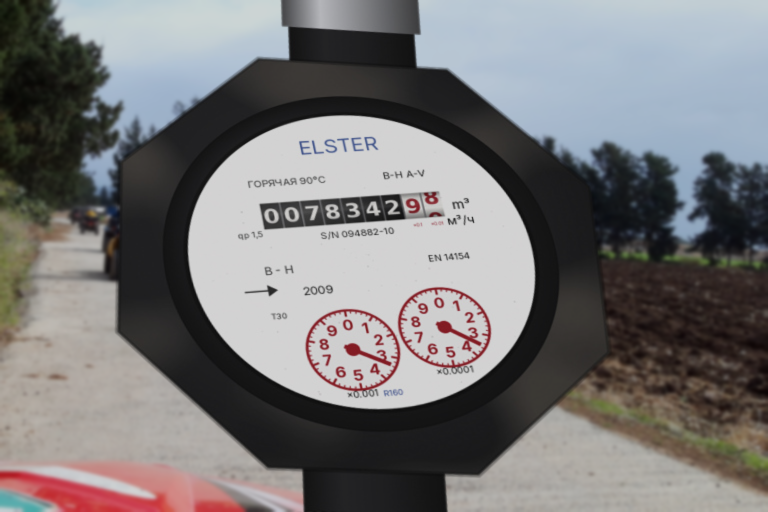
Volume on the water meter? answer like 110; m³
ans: 78342.9833; m³
